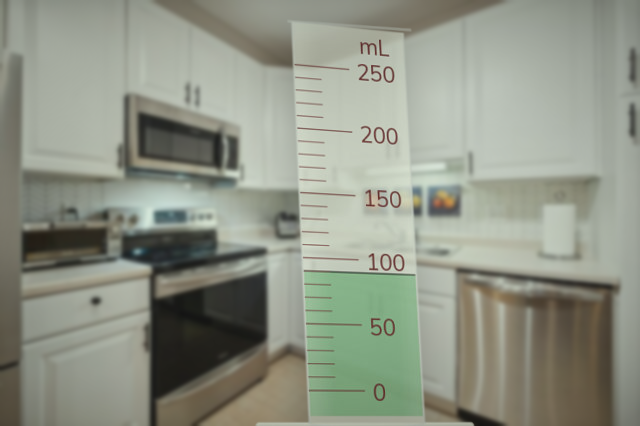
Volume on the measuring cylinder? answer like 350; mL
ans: 90; mL
